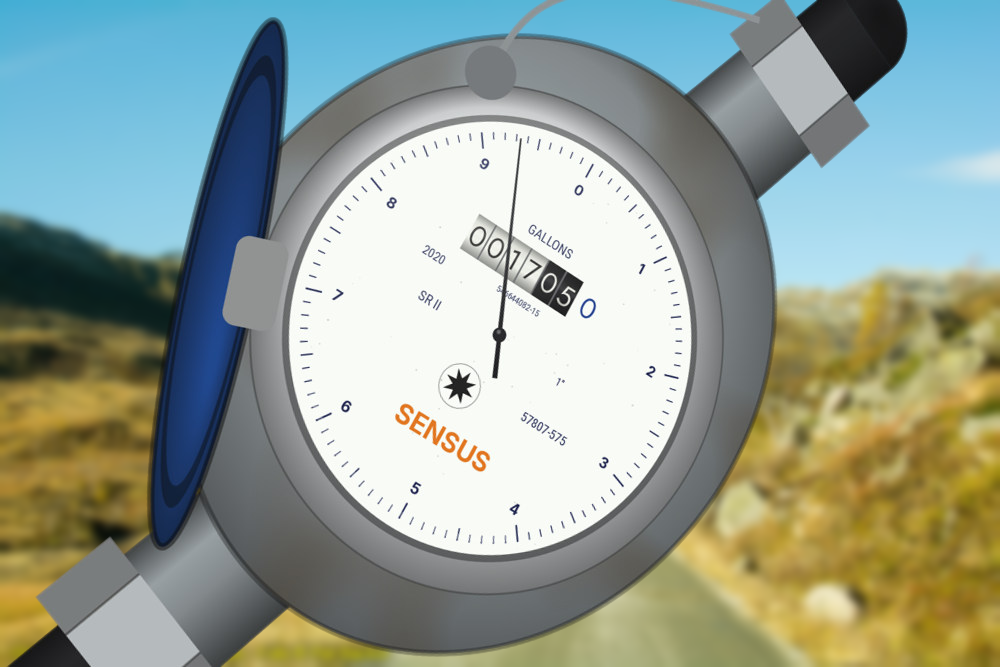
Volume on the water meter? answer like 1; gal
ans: 17049.3; gal
